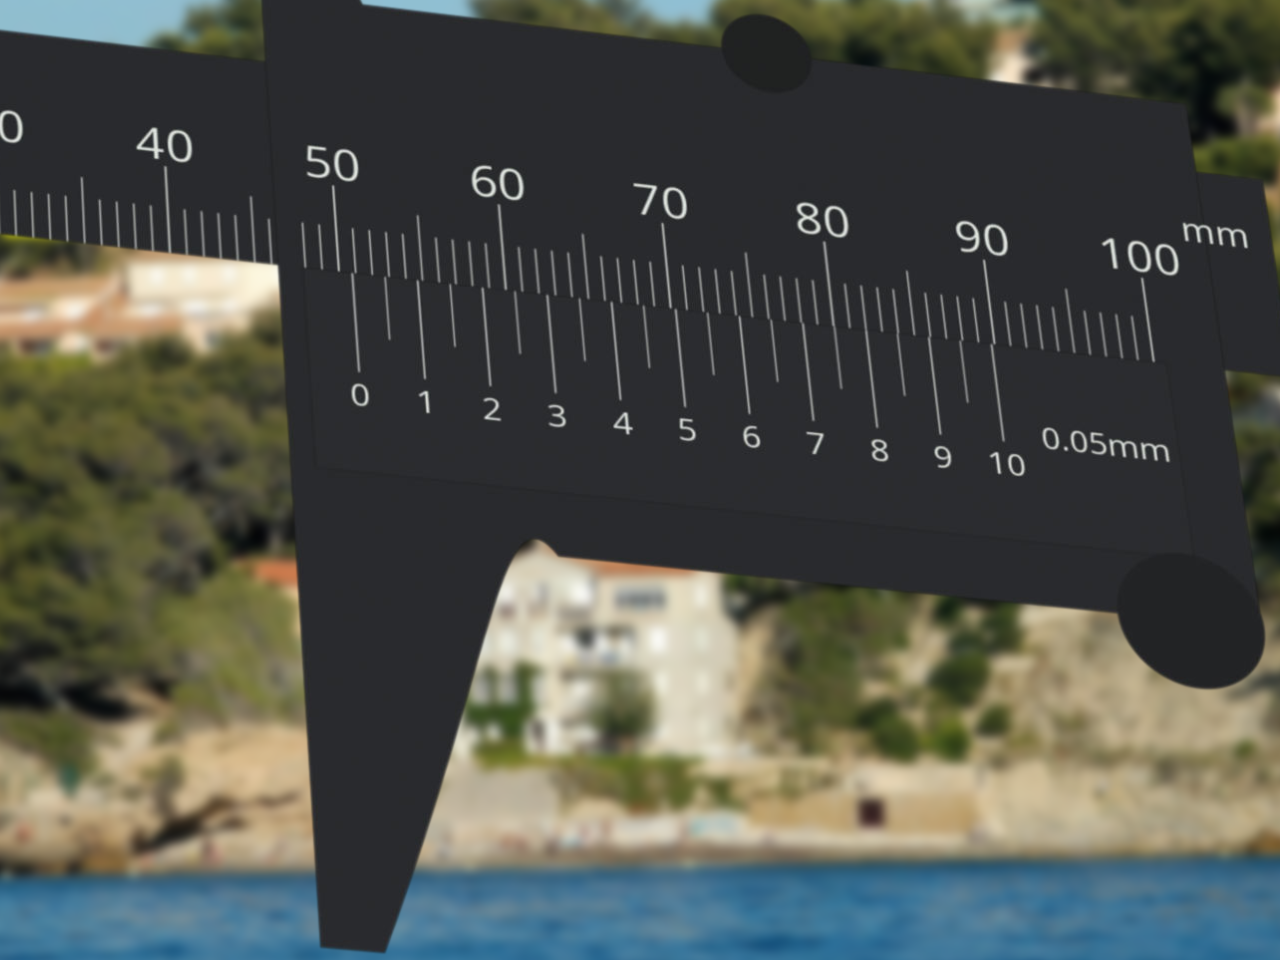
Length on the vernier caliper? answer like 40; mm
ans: 50.8; mm
